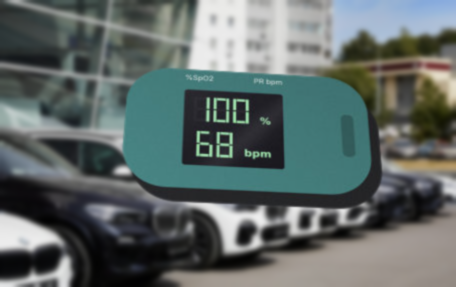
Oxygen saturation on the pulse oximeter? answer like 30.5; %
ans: 100; %
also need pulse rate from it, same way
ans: 68; bpm
